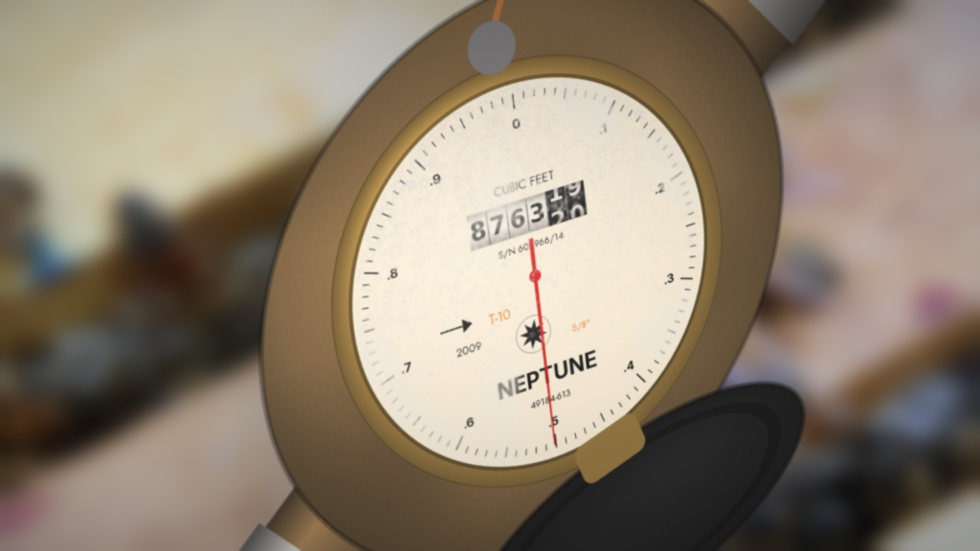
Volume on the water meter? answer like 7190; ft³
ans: 876319.50; ft³
